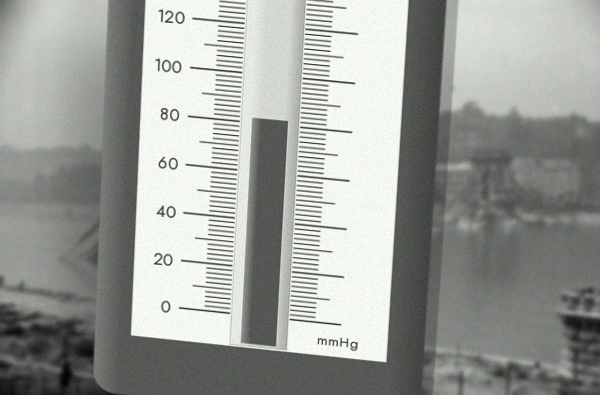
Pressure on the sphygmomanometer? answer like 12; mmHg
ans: 82; mmHg
